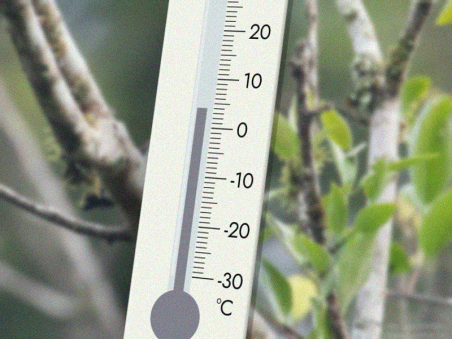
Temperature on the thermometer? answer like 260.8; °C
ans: 4; °C
